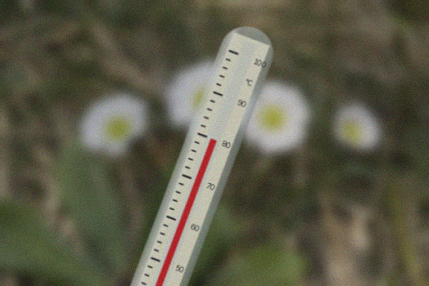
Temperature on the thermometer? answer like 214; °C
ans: 80; °C
